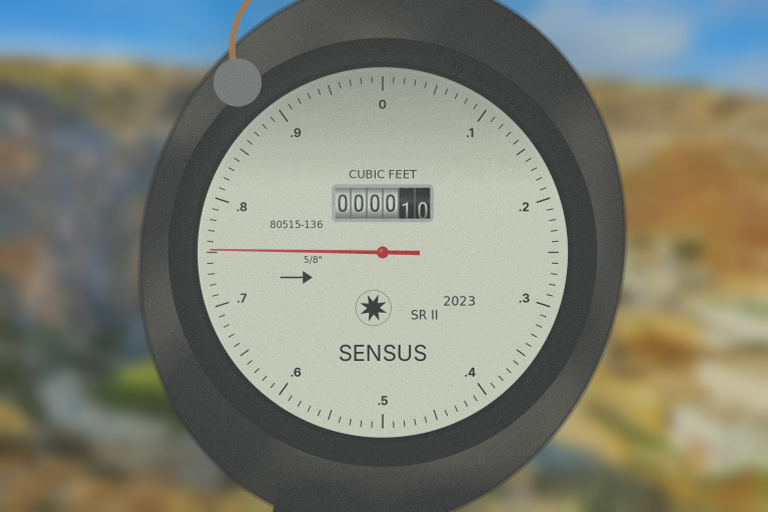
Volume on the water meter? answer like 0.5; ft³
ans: 9.75; ft³
